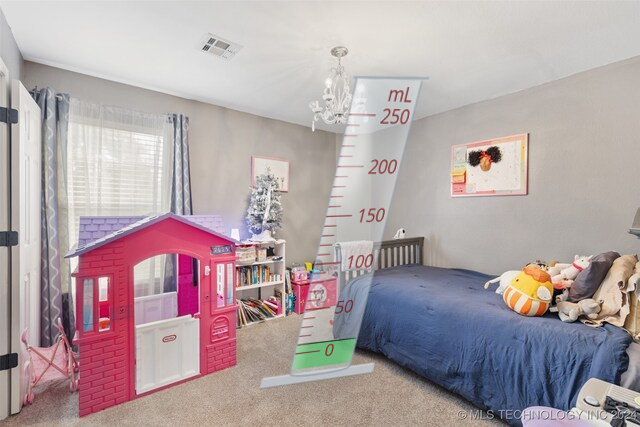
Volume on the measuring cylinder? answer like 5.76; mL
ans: 10; mL
